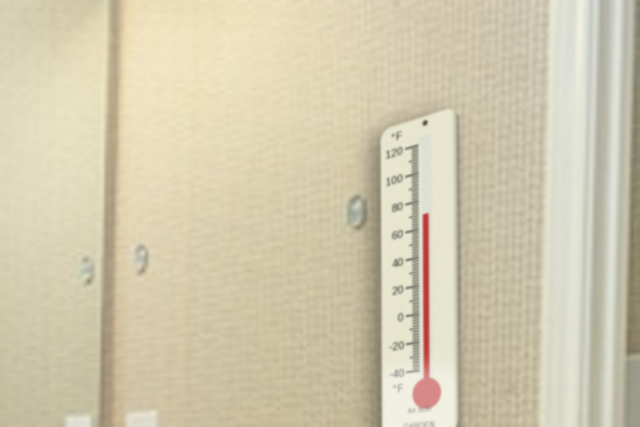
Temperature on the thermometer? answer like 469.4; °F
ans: 70; °F
